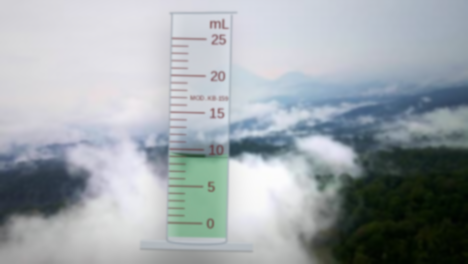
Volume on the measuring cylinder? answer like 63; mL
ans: 9; mL
